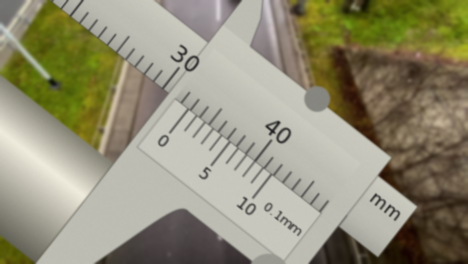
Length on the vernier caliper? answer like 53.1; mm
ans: 32.8; mm
